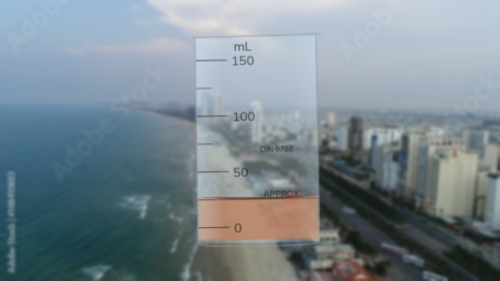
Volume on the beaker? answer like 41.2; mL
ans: 25; mL
